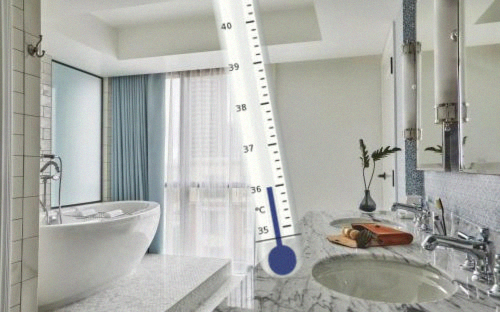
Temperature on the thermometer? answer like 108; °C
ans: 36; °C
